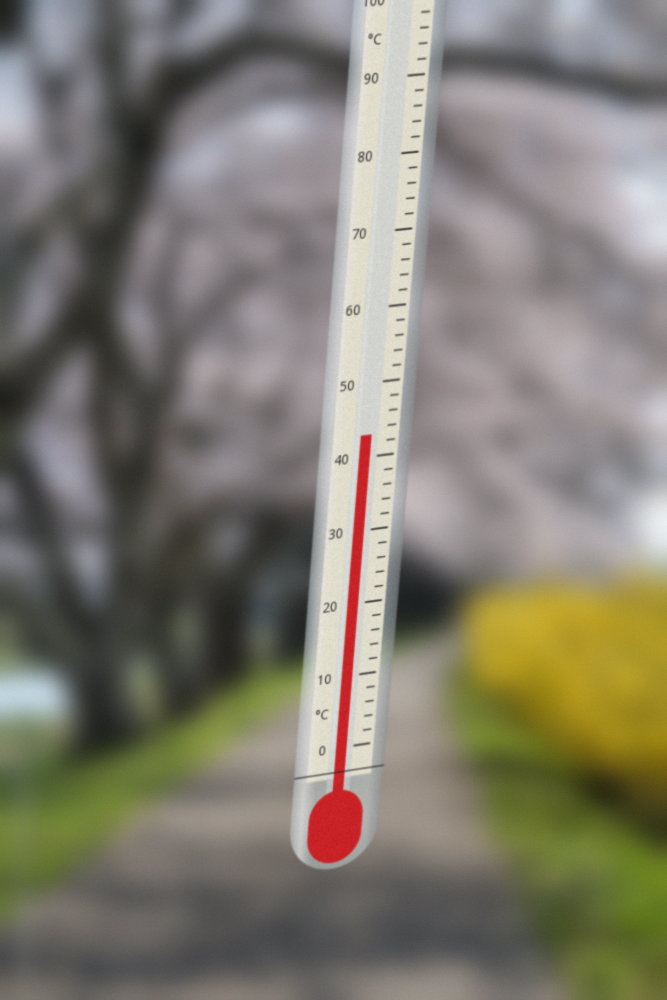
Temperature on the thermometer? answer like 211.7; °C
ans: 43; °C
